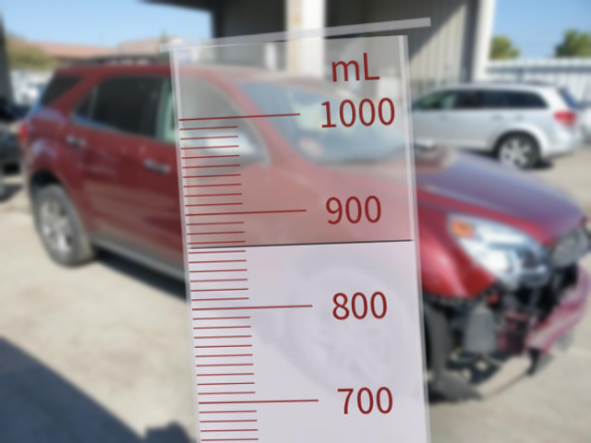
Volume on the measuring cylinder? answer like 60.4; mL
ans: 865; mL
